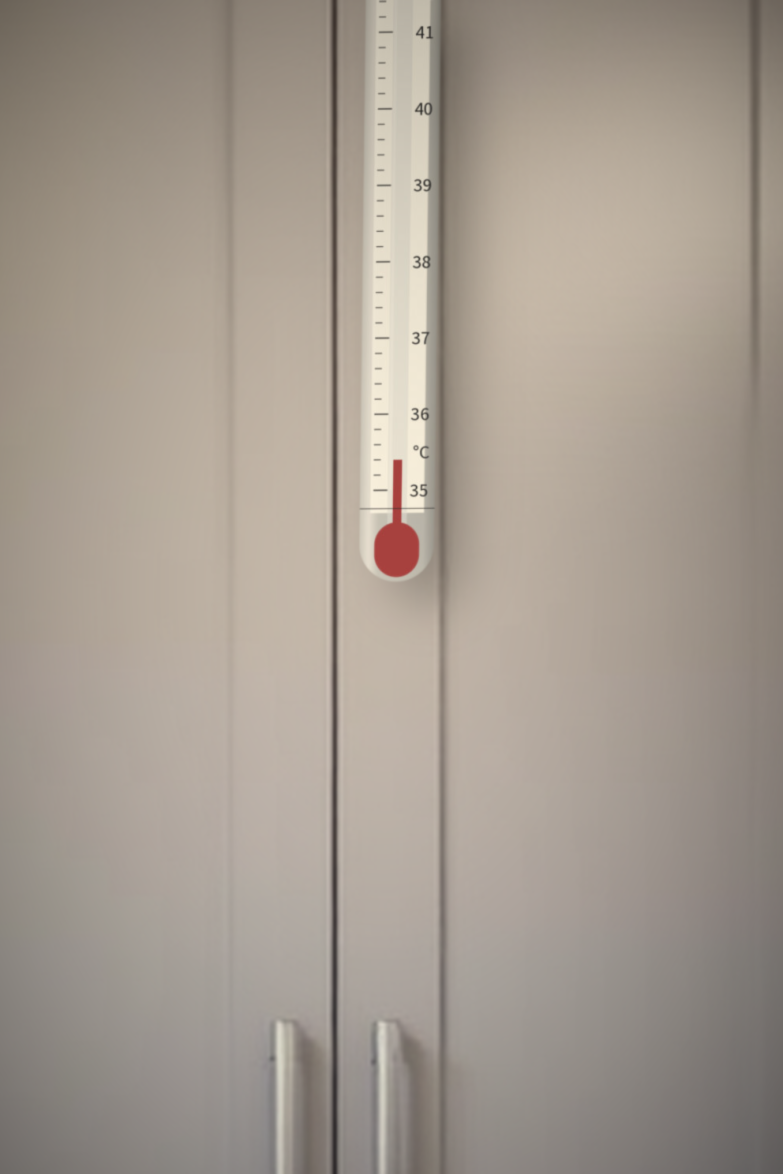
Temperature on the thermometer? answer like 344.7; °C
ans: 35.4; °C
